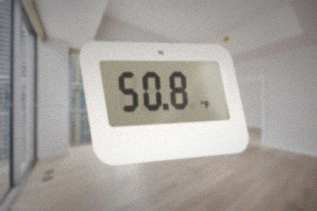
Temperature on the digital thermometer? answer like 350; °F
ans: 50.8; °F
